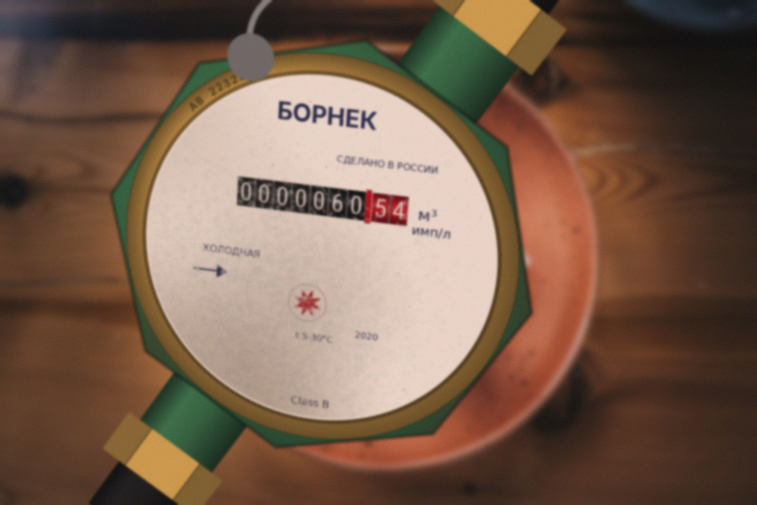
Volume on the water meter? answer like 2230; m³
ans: 60.54; m³
